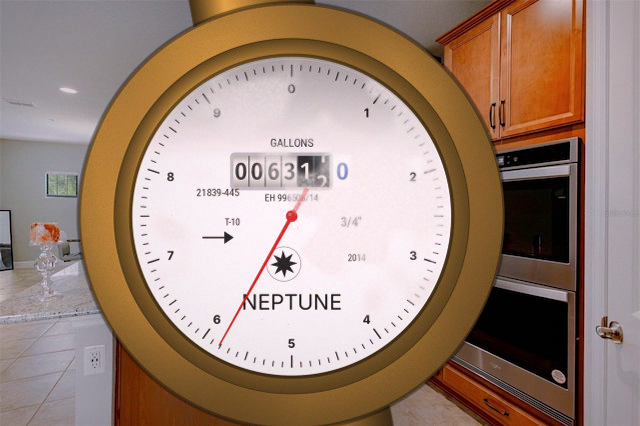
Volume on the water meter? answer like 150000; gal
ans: 63115.8; gal
